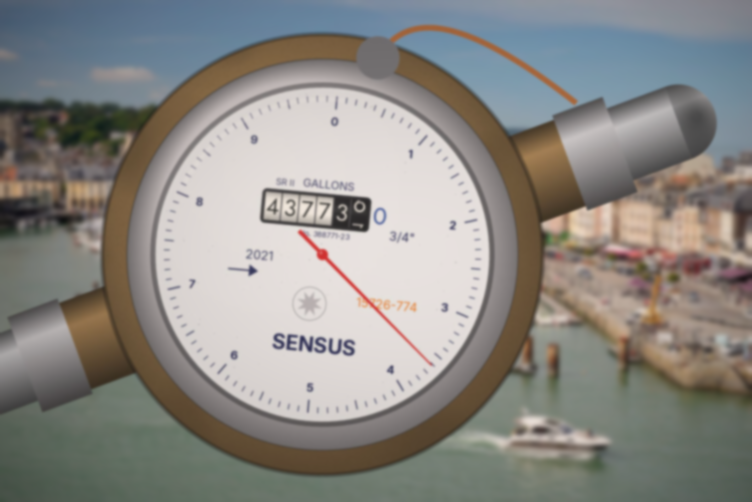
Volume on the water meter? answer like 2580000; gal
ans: 4377363.6; gal
